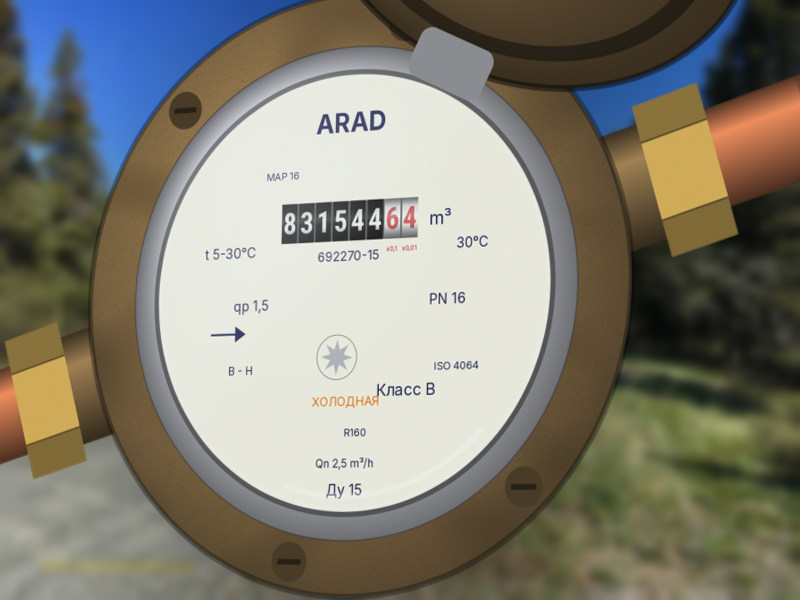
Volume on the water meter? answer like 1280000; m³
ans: 831544.64; m³
